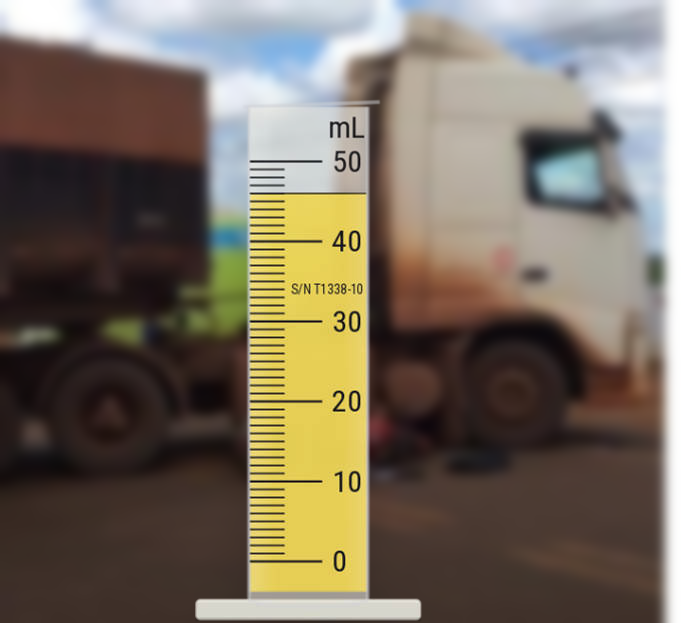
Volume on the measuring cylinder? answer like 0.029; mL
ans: 46; mL
